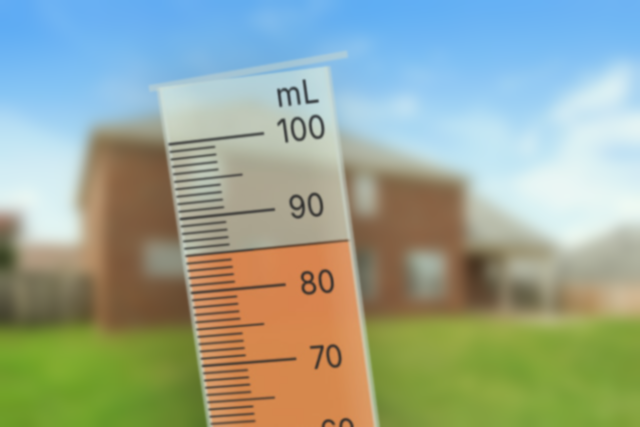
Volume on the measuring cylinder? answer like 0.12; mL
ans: 85; mL
